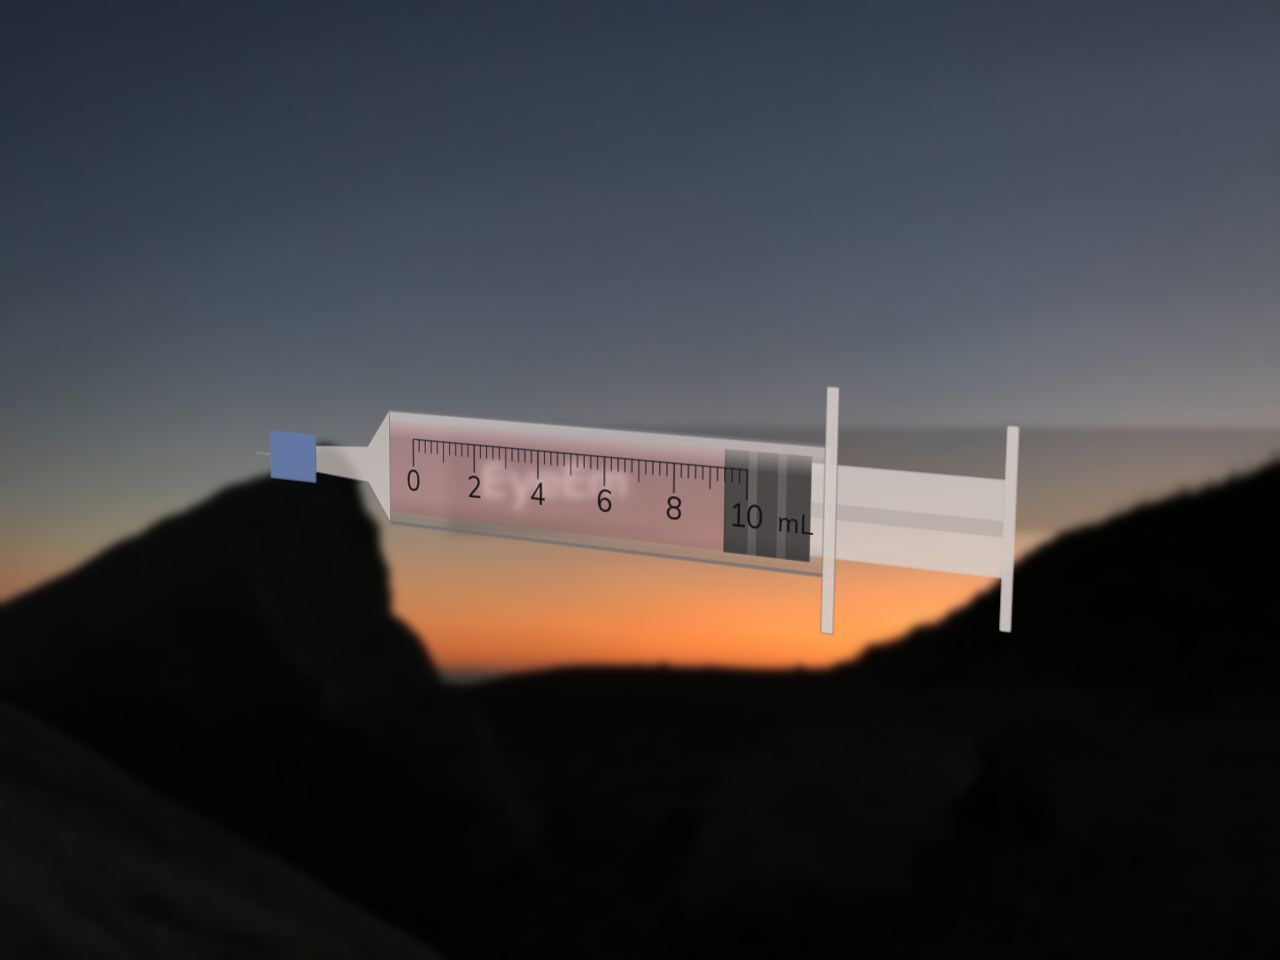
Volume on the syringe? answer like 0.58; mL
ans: 9.4; mL
